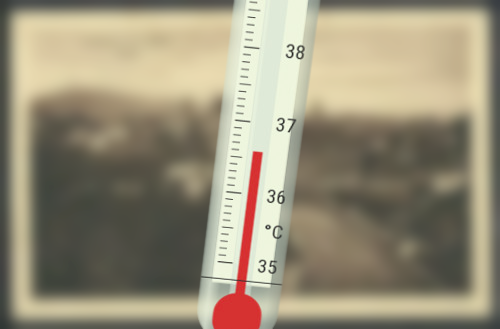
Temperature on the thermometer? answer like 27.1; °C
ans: 36.6; °C
